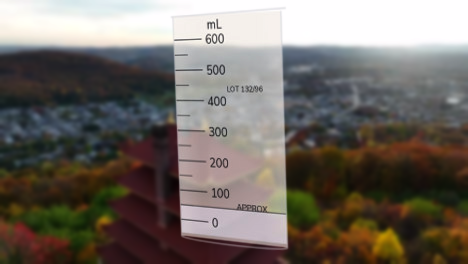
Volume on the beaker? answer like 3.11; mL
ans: 50; mL
